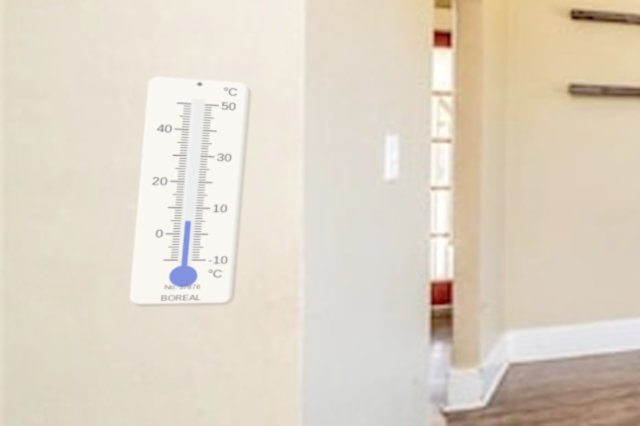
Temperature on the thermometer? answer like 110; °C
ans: 5; °C
